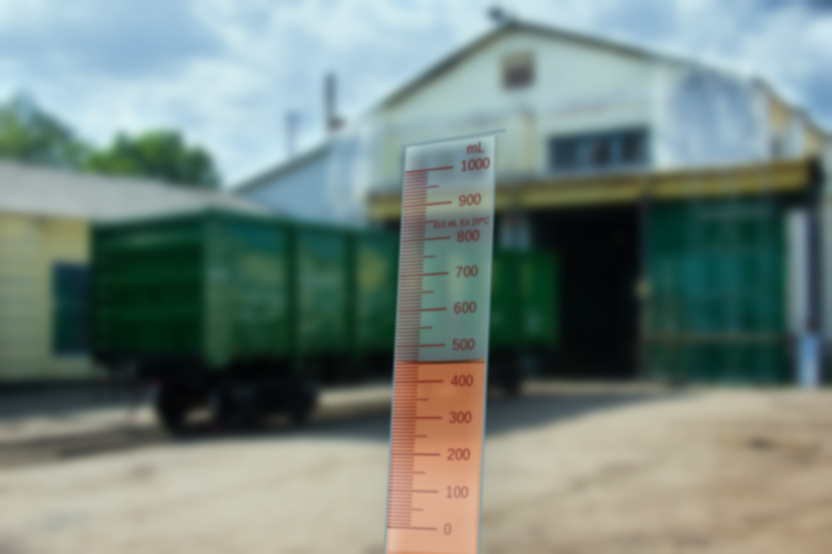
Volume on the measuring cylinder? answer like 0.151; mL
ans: 450; mL
